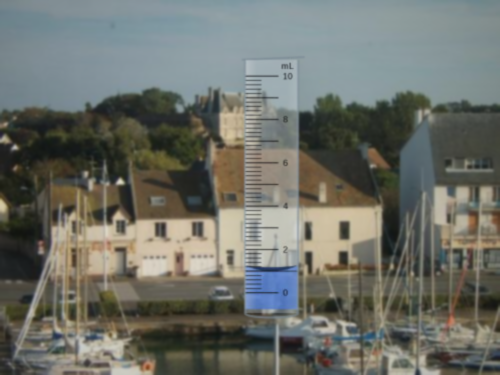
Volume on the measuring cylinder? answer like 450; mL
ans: 1; mL
